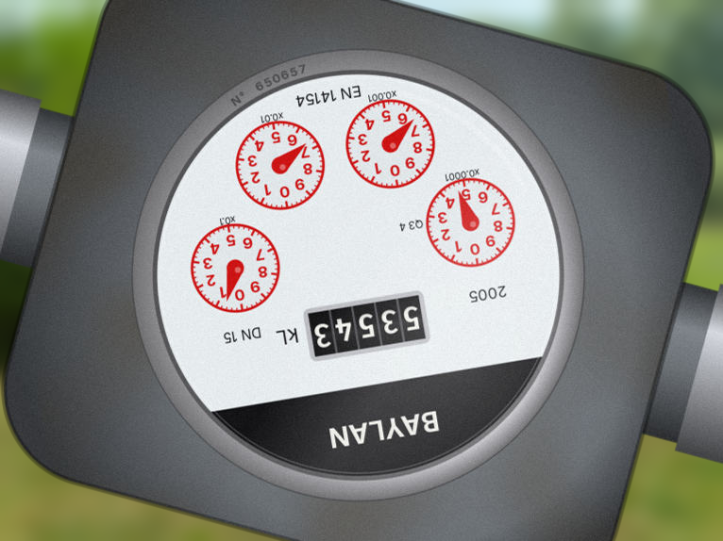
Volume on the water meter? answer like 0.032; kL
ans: 53543.0664; kL
